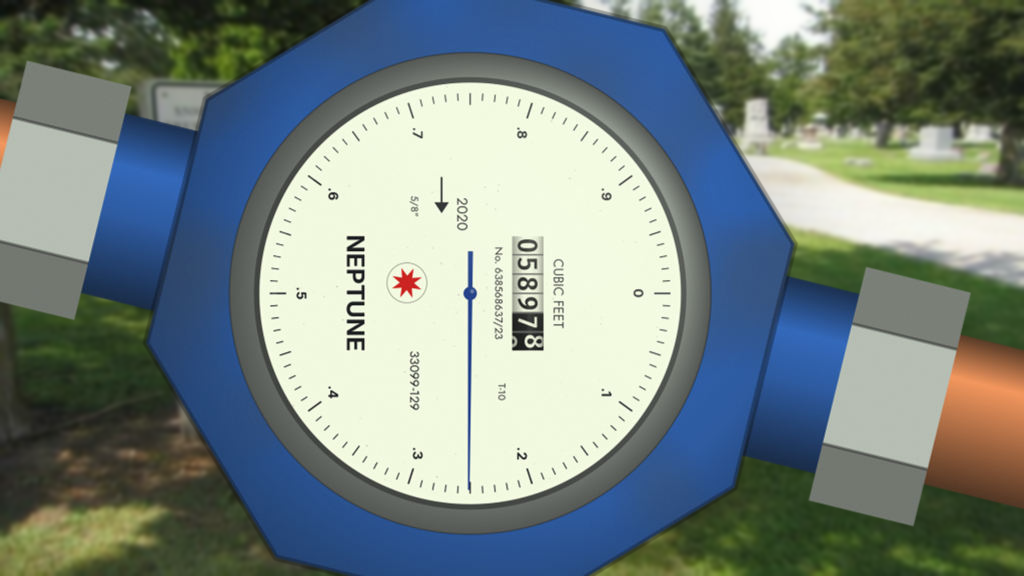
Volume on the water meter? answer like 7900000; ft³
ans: 58978.25; ft³
